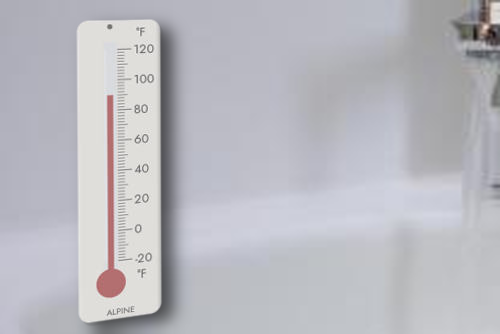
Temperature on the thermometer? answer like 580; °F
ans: 90; °F
